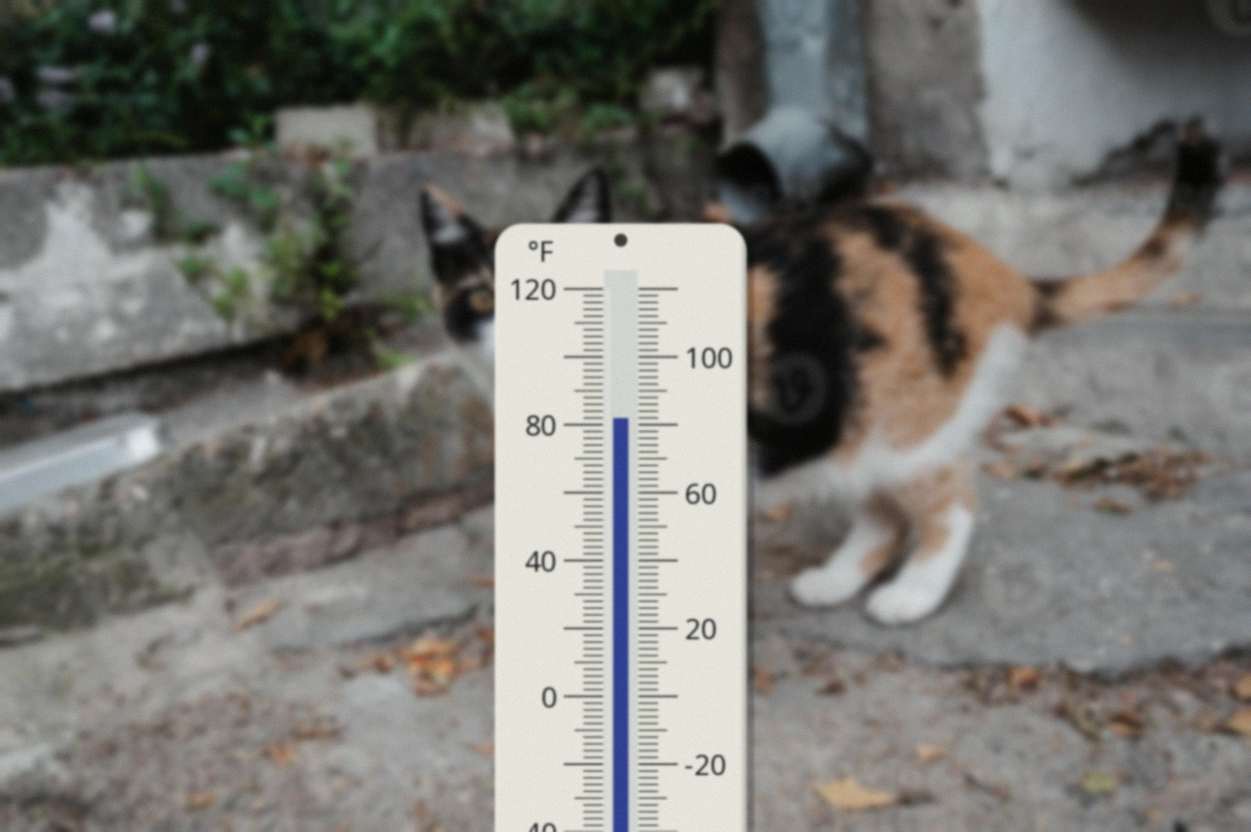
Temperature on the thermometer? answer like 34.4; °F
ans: 82; °F
